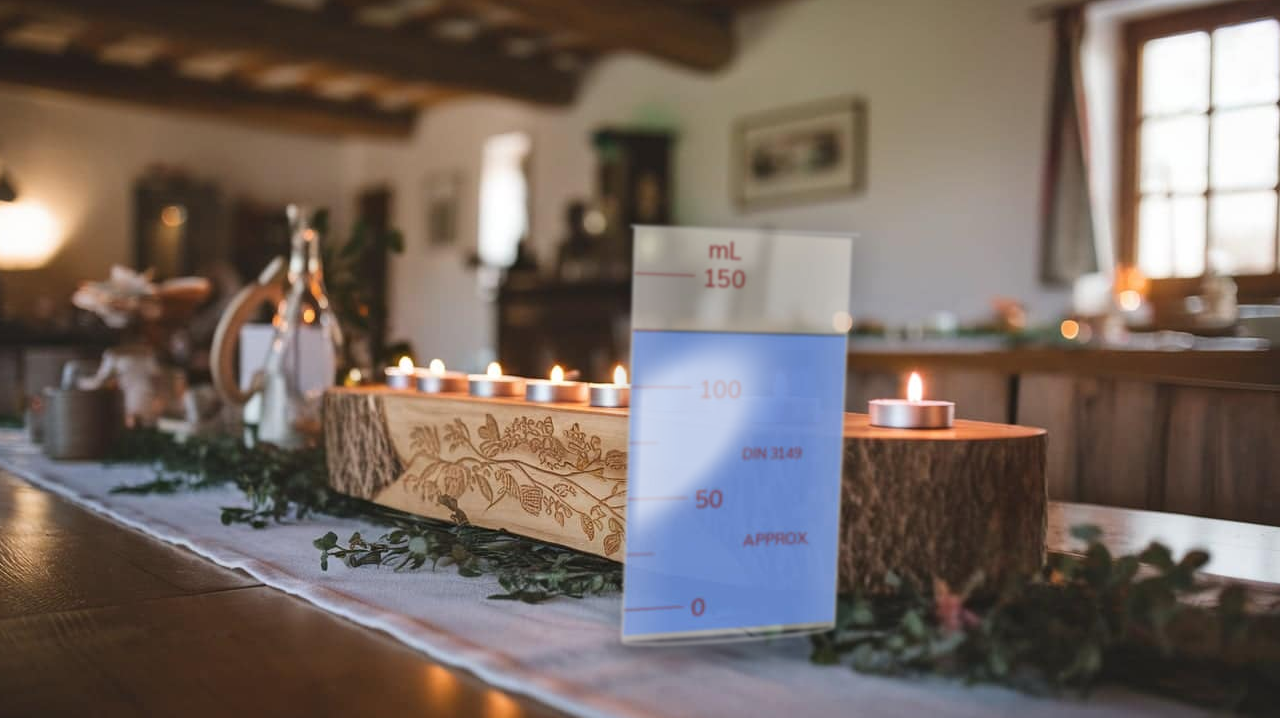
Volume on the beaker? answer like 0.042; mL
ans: 125; mL
